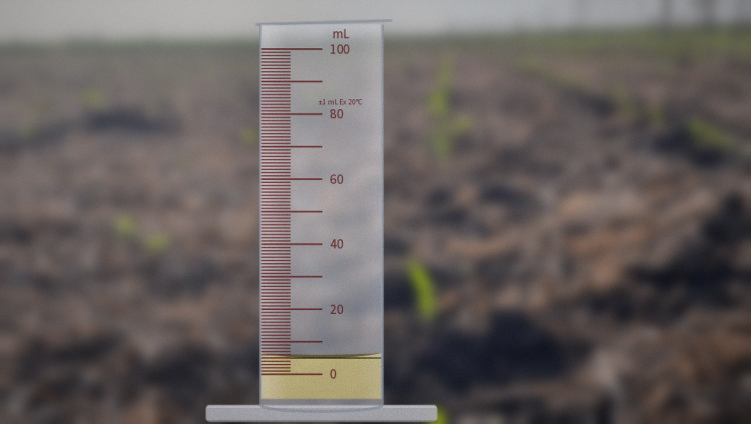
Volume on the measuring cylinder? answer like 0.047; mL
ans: 5; mL
